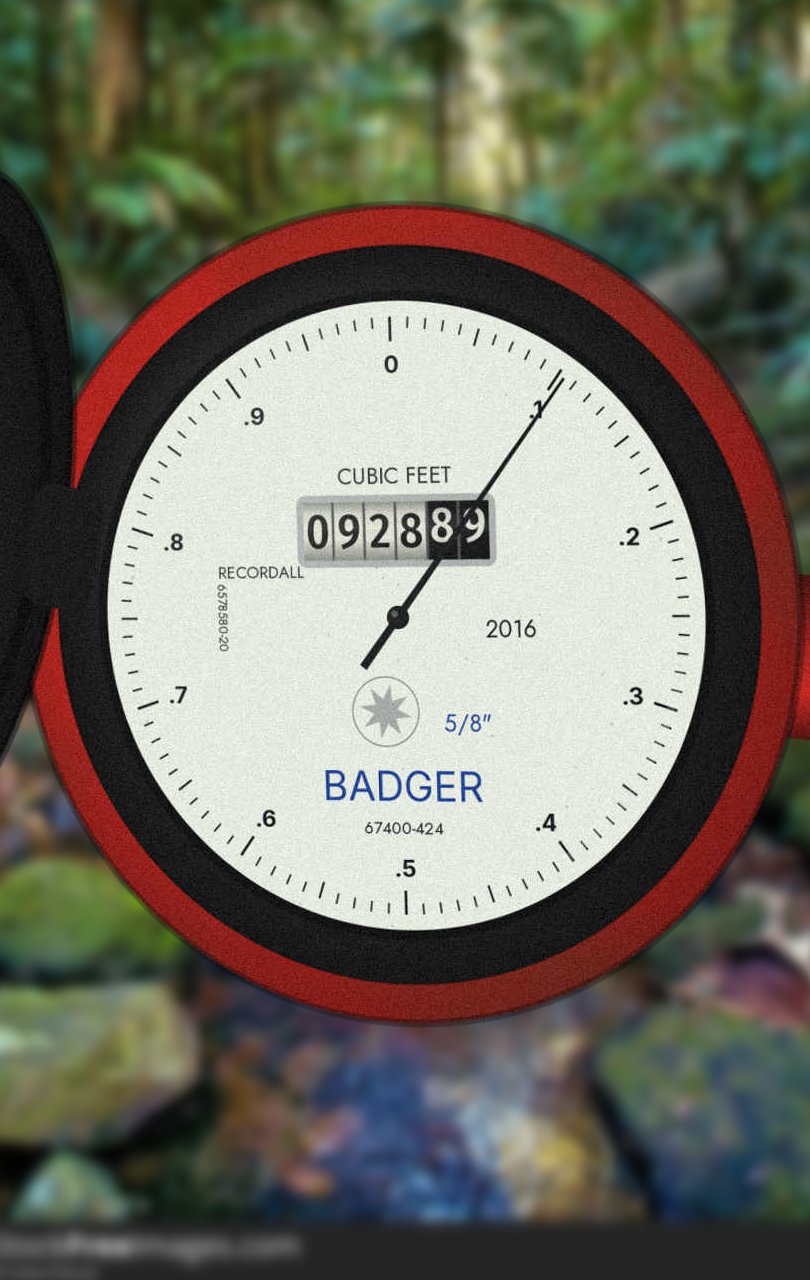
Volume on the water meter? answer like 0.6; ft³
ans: 92889.10; ft³
